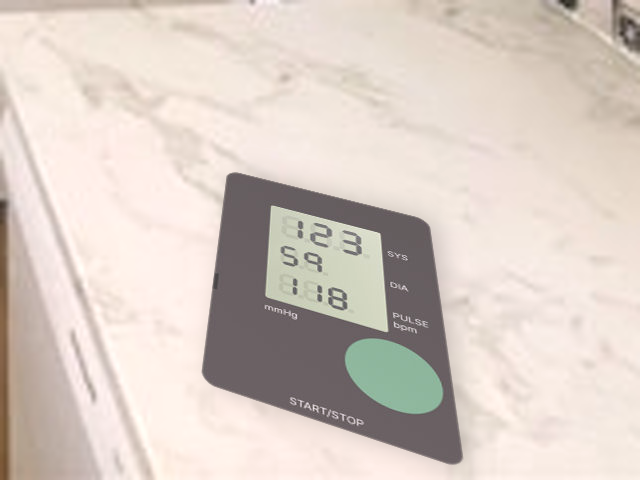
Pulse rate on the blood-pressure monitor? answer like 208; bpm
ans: 118; bpm
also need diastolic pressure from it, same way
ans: 59; mmHg
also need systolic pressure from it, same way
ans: 123; mmHg
